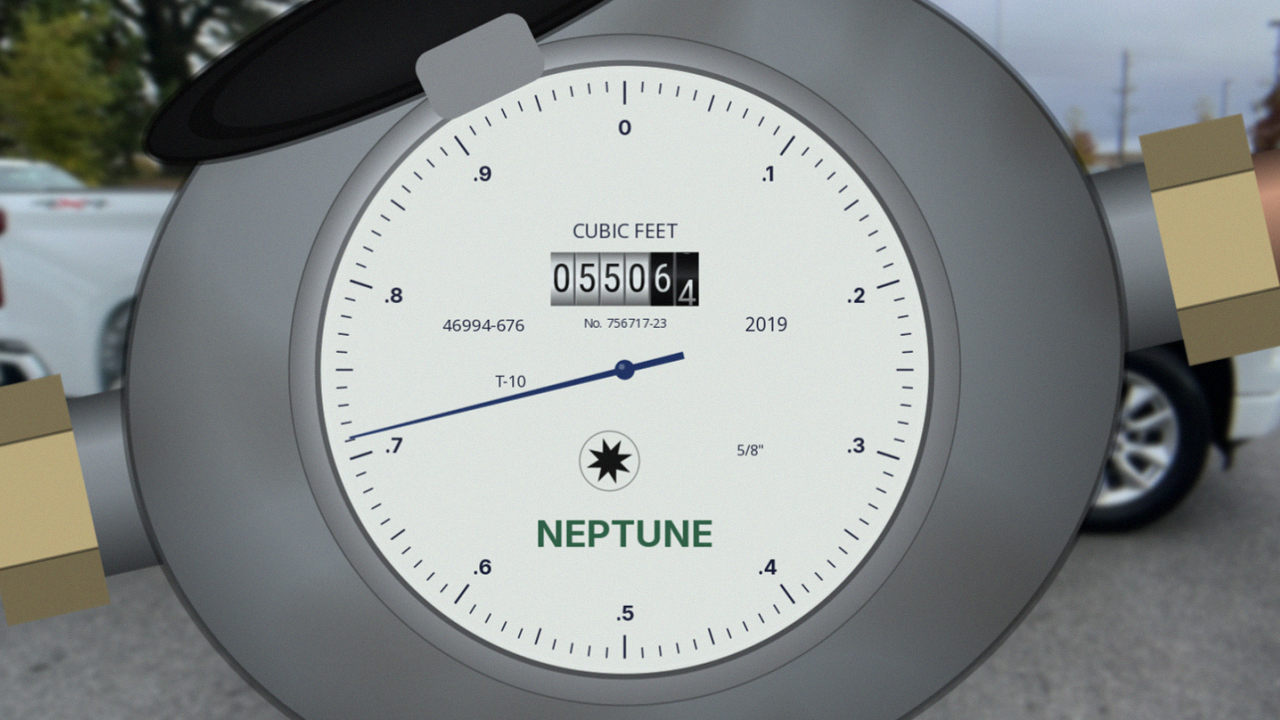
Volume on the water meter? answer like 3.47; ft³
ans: 55063.71; ft³
